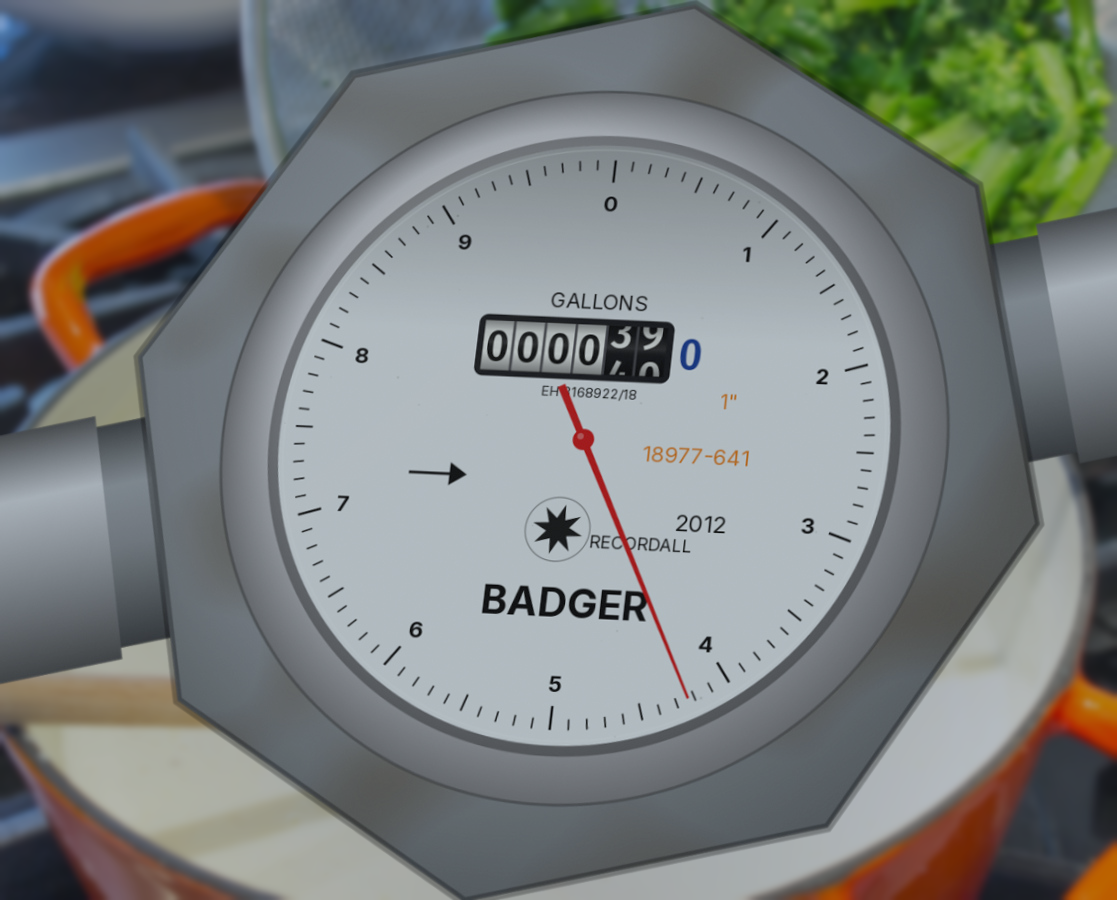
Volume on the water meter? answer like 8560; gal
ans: 394.2; gal
